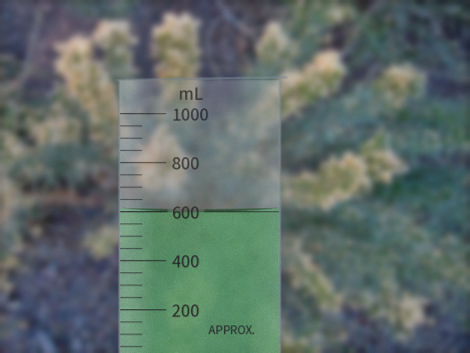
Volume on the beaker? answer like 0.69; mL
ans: 600; mL
